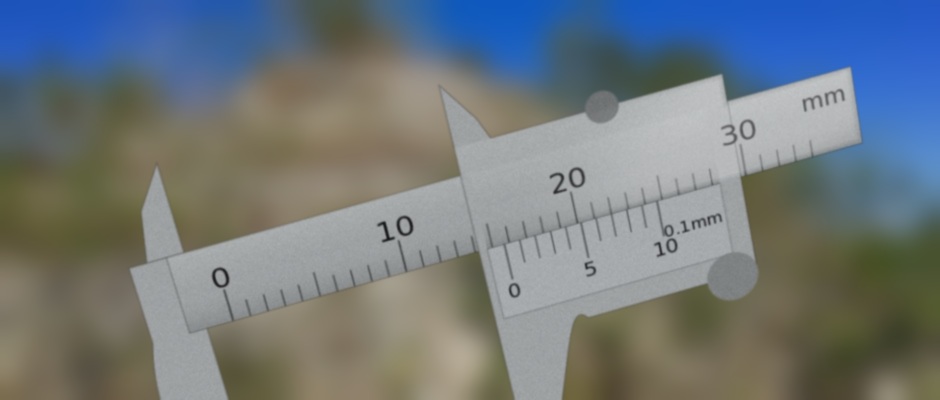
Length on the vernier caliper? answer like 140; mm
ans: 15.7; mm
